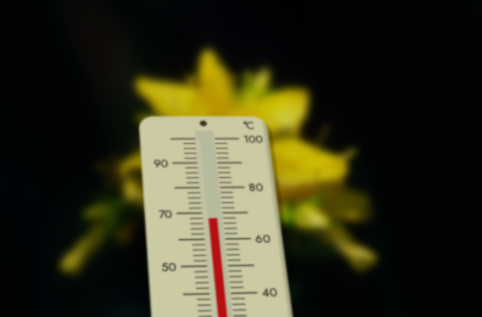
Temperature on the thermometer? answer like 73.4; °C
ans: 68; °C
